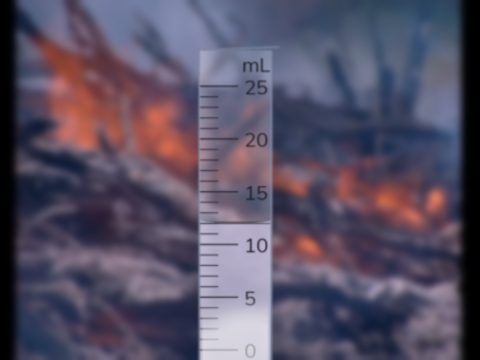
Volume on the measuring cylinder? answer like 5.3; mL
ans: 12; mL
